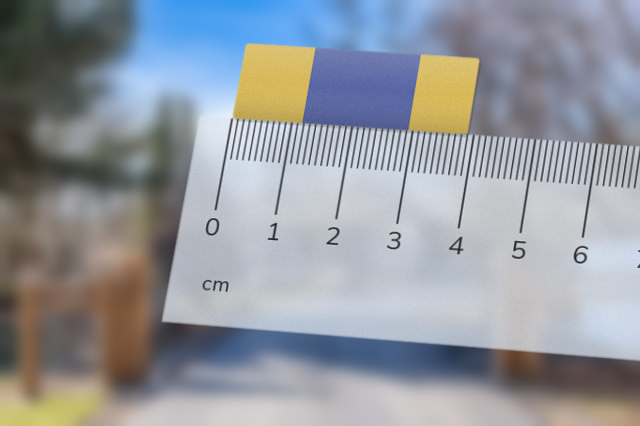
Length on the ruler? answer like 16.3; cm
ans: 3.9; cm
